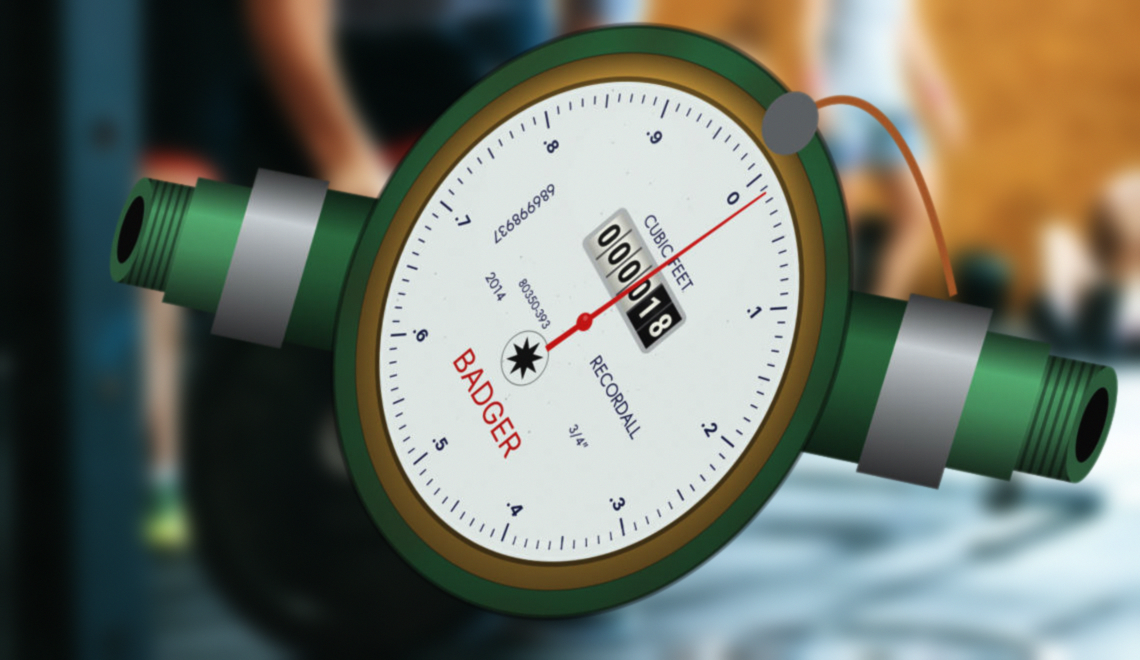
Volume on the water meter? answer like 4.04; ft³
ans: 18.01; ft³
